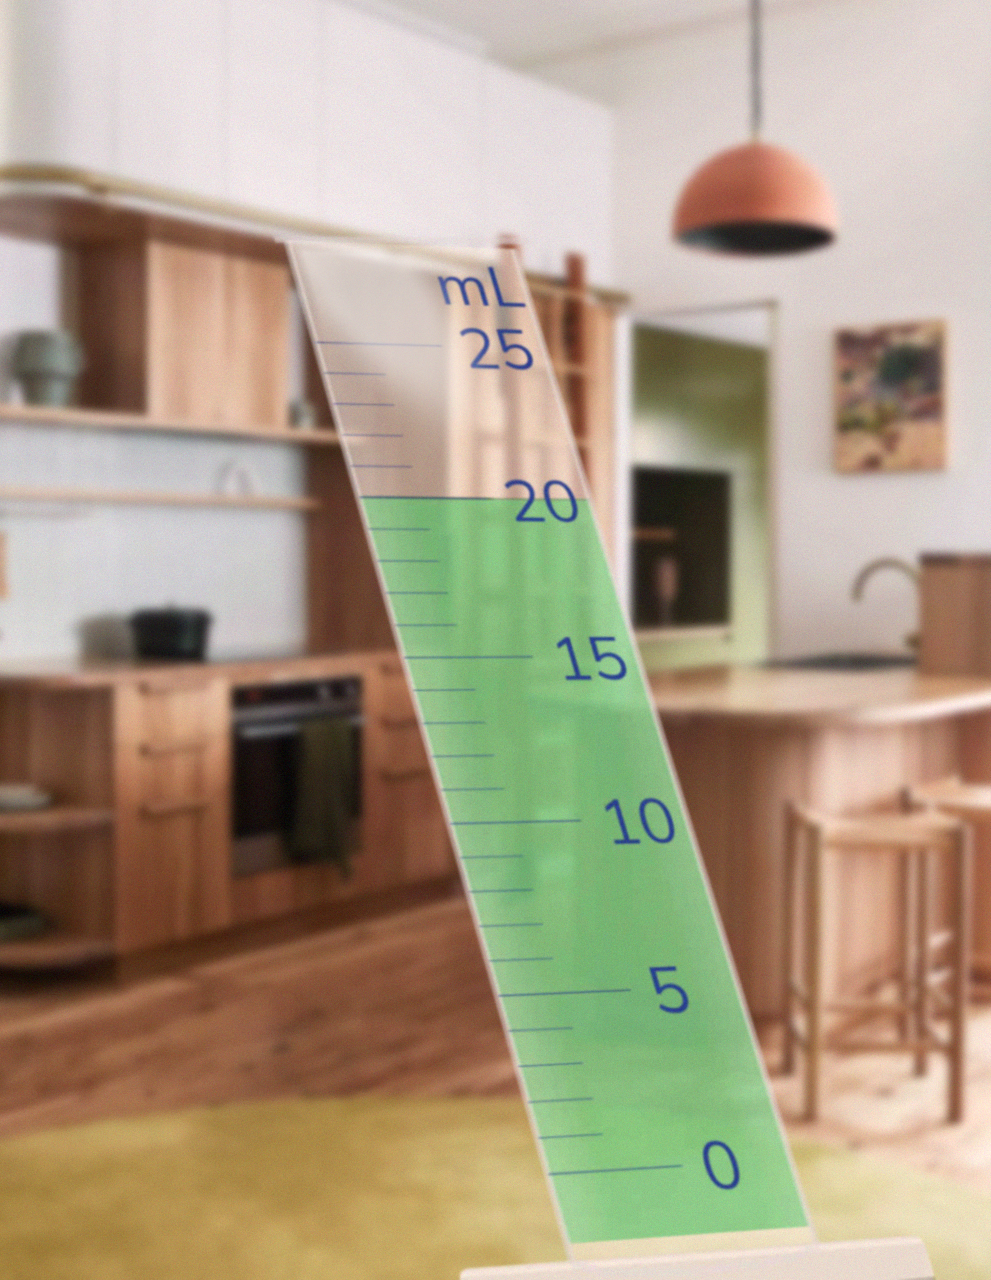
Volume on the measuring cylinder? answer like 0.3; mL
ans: 20; mL
